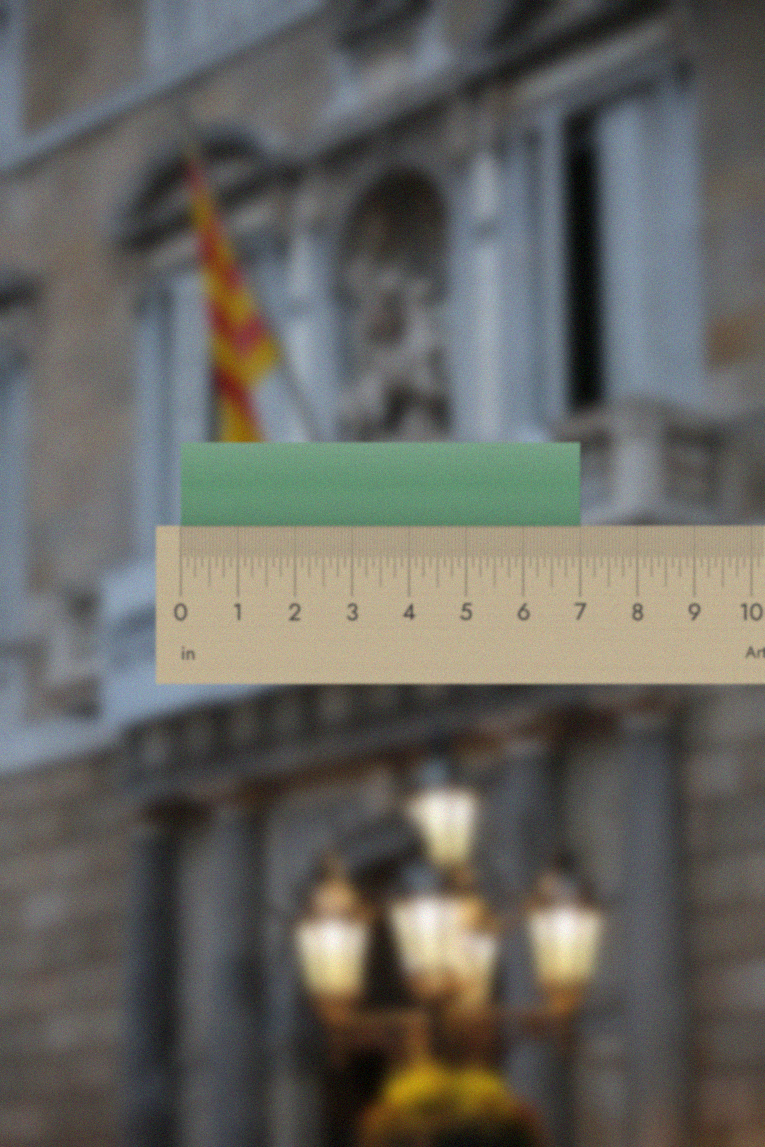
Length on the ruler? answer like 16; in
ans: 7; in
